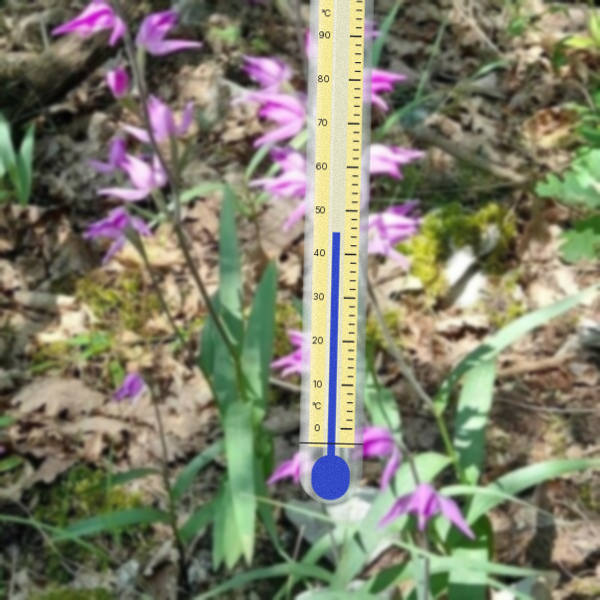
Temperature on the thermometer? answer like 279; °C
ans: 45; °C
